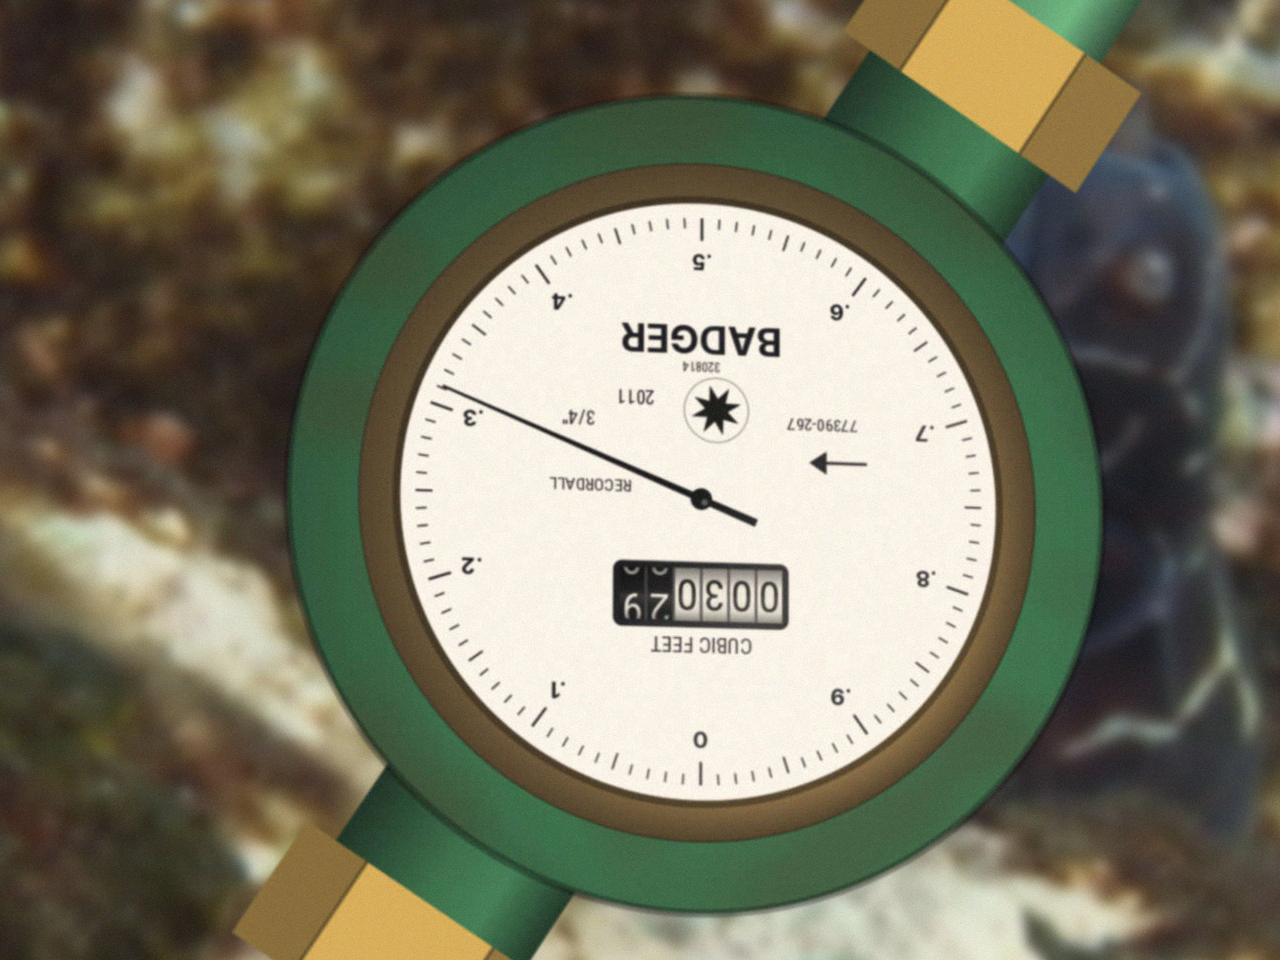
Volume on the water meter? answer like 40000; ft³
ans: 3029.31; ft³
